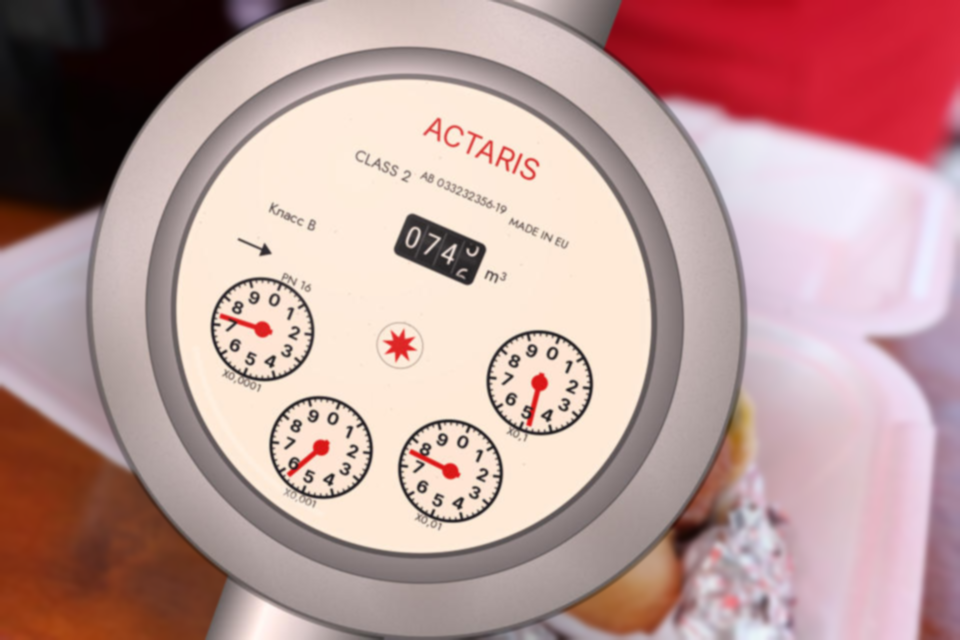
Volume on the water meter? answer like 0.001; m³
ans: 745.4757; m³
